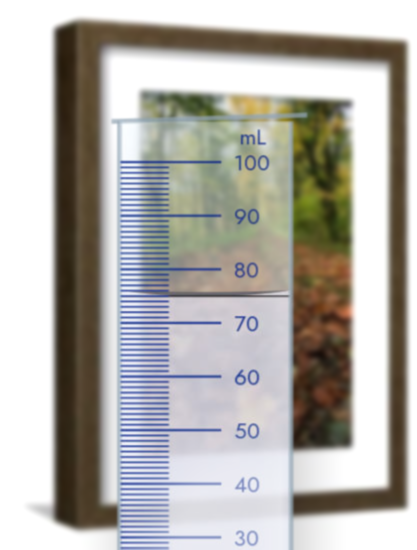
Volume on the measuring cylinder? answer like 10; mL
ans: 75; mL
